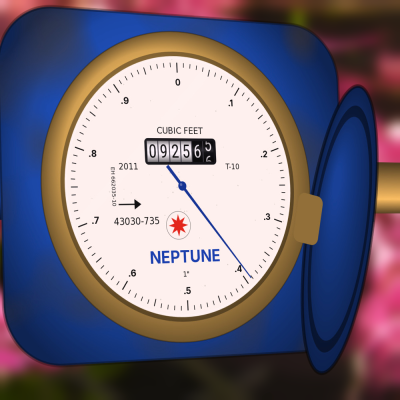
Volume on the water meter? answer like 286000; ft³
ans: 92565.39; ft³
